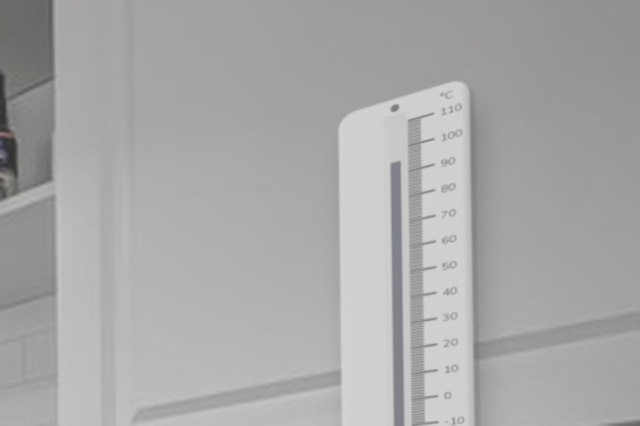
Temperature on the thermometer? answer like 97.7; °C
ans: 95; °C
